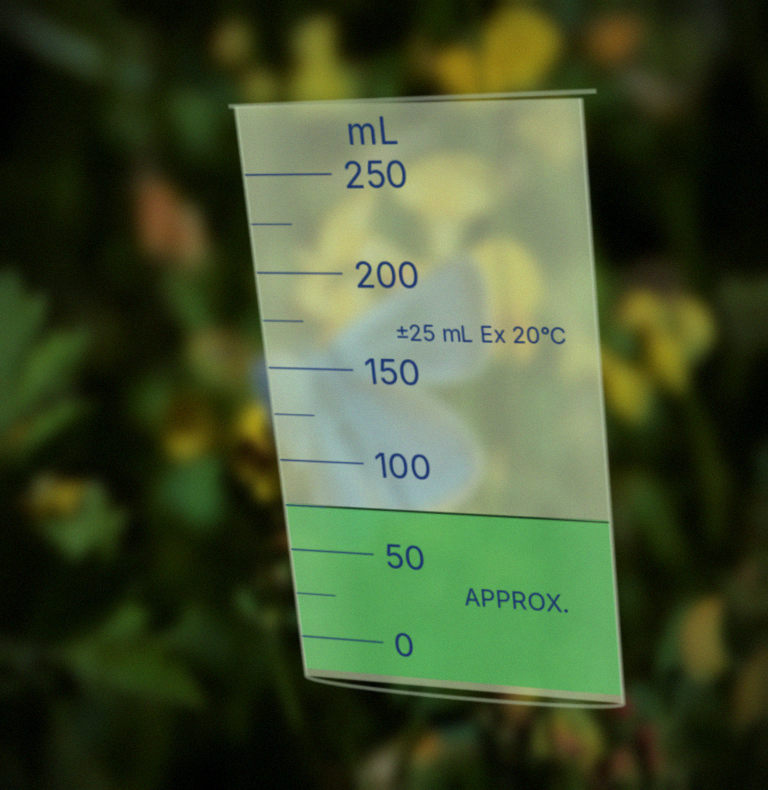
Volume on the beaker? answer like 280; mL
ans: 75; mL
